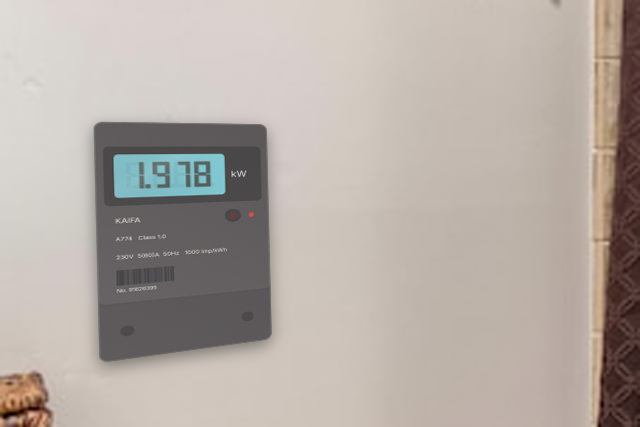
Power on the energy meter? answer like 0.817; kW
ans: 1.978; kW
